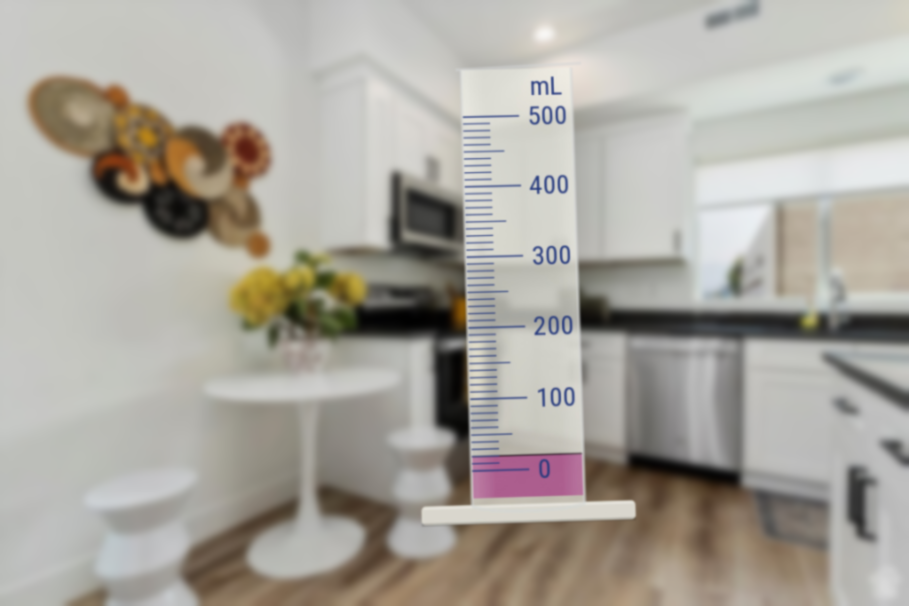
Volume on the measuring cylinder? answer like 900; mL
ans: 20; mL
